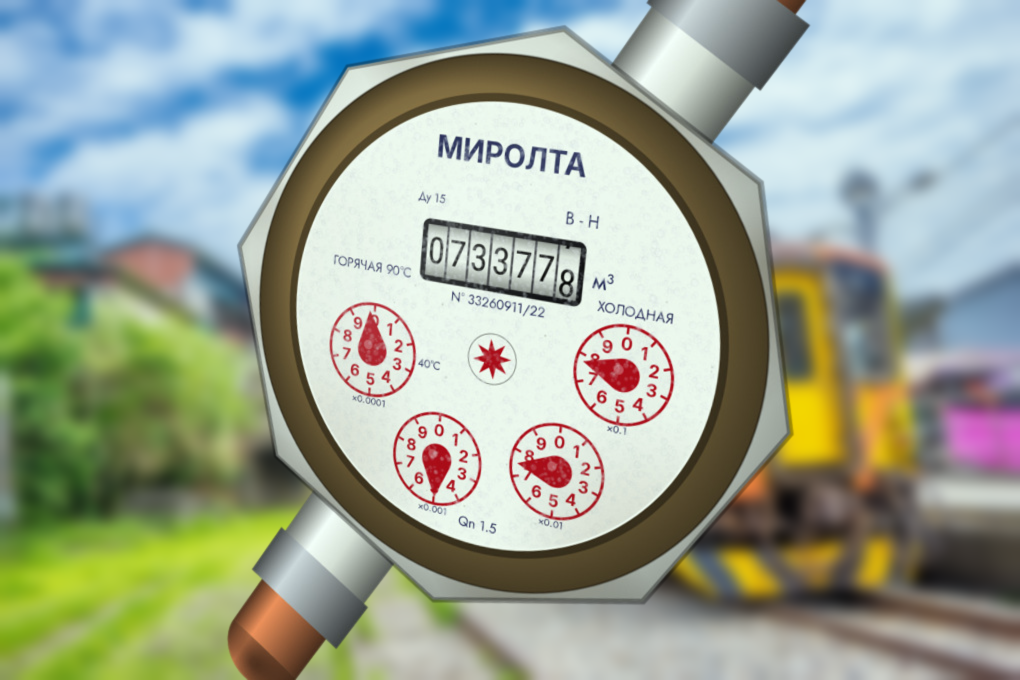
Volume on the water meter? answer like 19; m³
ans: 733777.7749; m³
